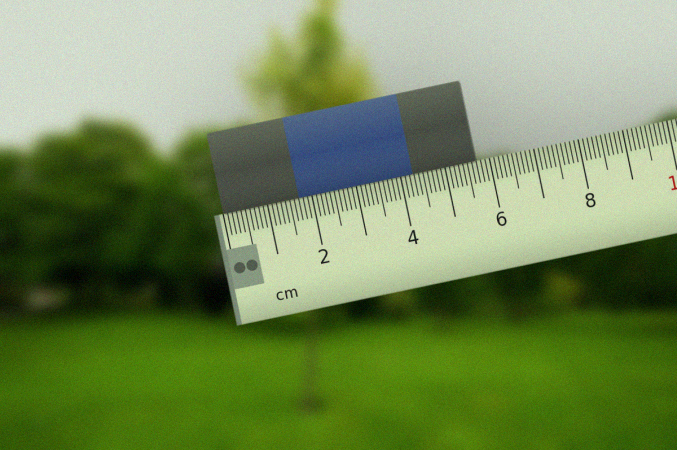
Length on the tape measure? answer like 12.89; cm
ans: 5.7; cm
